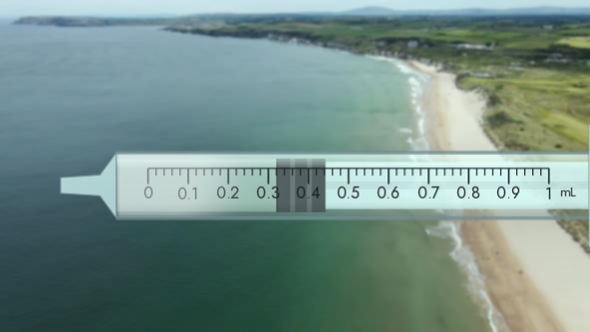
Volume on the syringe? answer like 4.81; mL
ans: 0.32; mL
